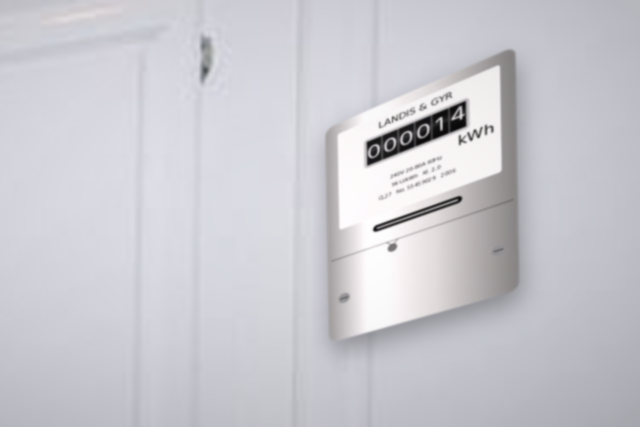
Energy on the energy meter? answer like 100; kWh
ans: 14; kWh
